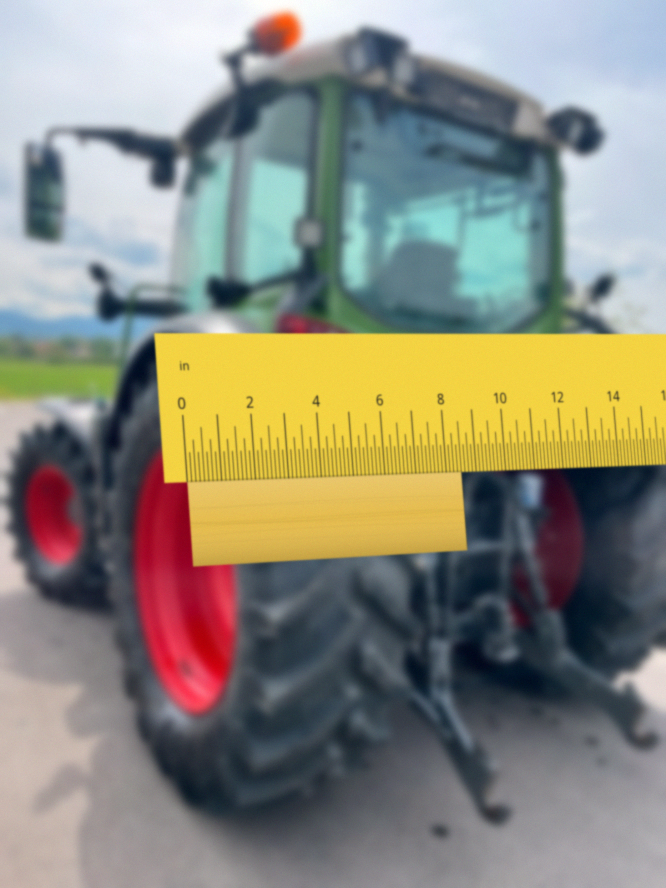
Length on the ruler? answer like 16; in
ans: 8.5; in
